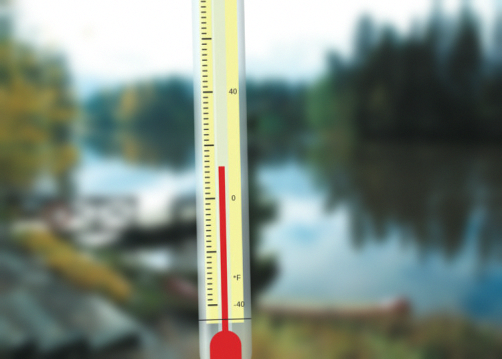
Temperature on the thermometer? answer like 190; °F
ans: 12; °F
